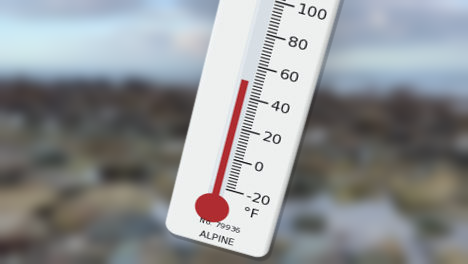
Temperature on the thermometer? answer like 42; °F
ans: 50; °F
